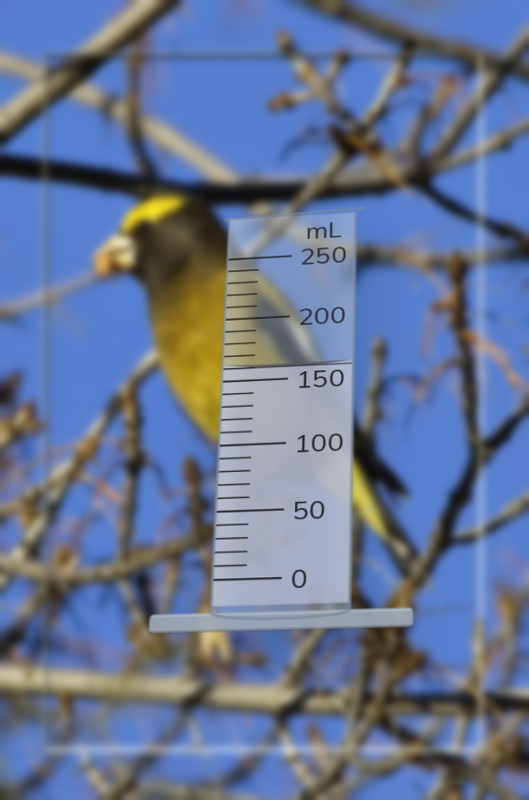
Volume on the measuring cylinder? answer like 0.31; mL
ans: 160; mL
